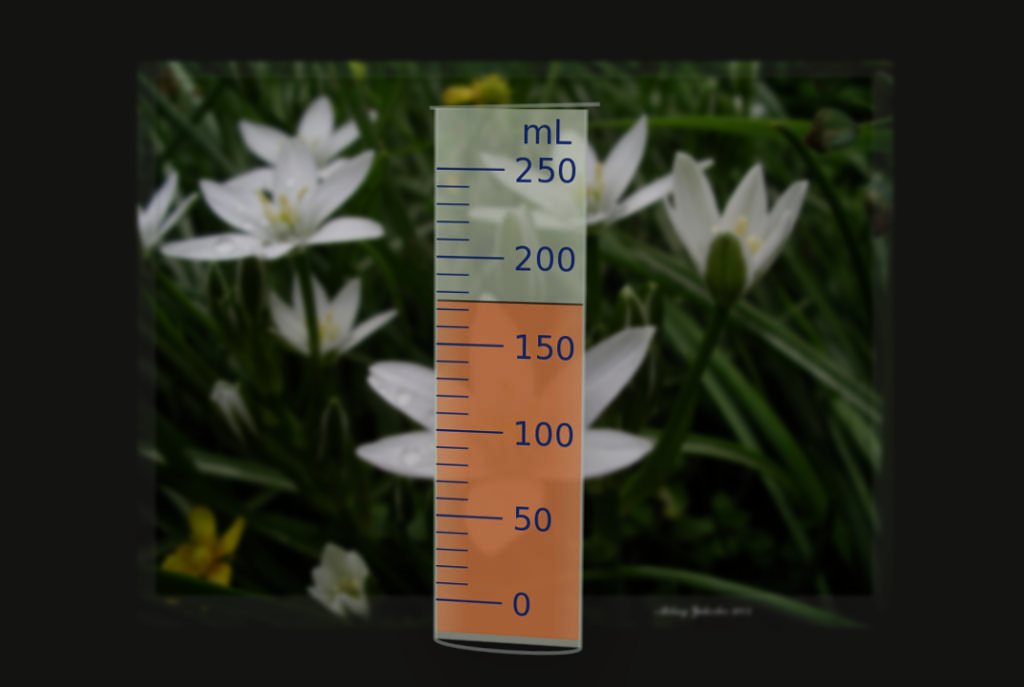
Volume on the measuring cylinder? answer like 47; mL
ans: 175; mL
